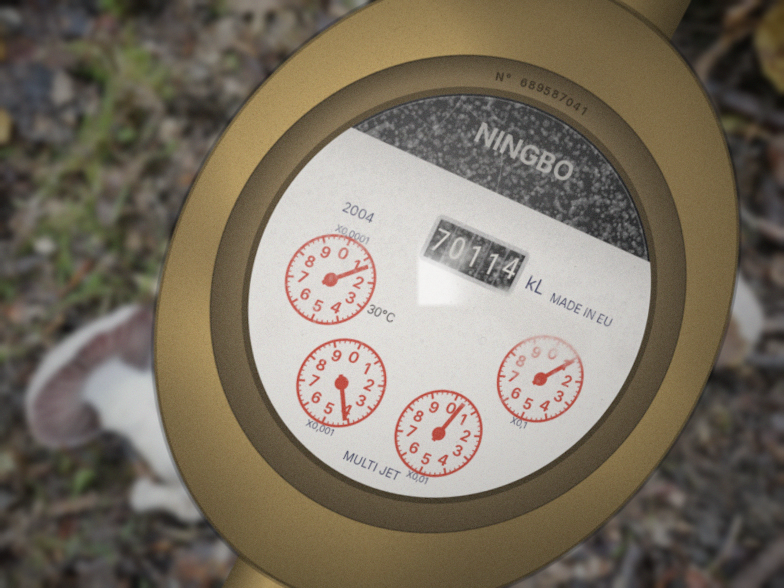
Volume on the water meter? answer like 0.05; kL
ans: 70114.1041; kL
